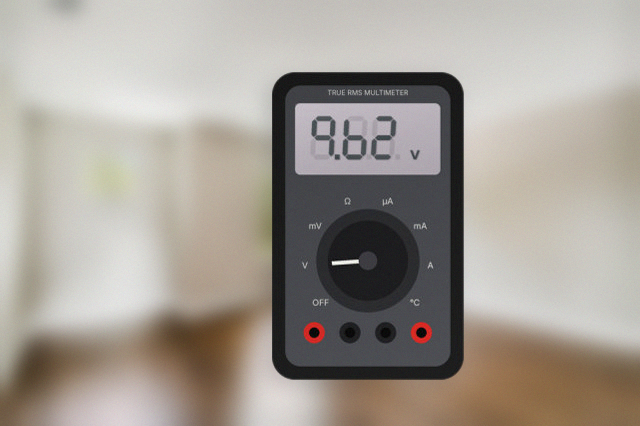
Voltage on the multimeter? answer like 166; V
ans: 9.62; V
